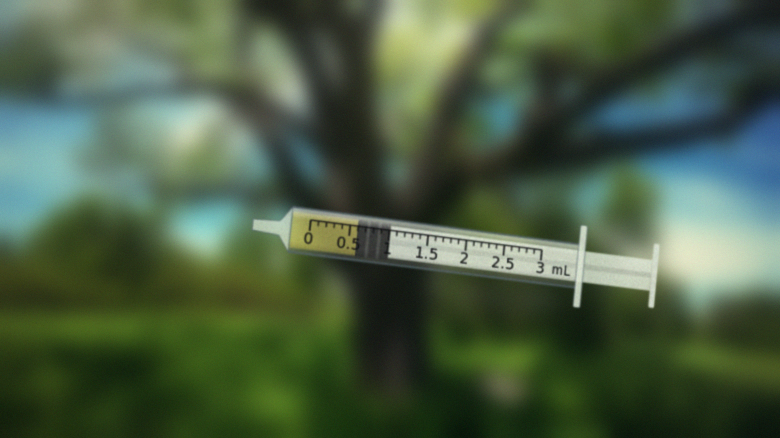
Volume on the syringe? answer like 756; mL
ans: 0.6; mL
